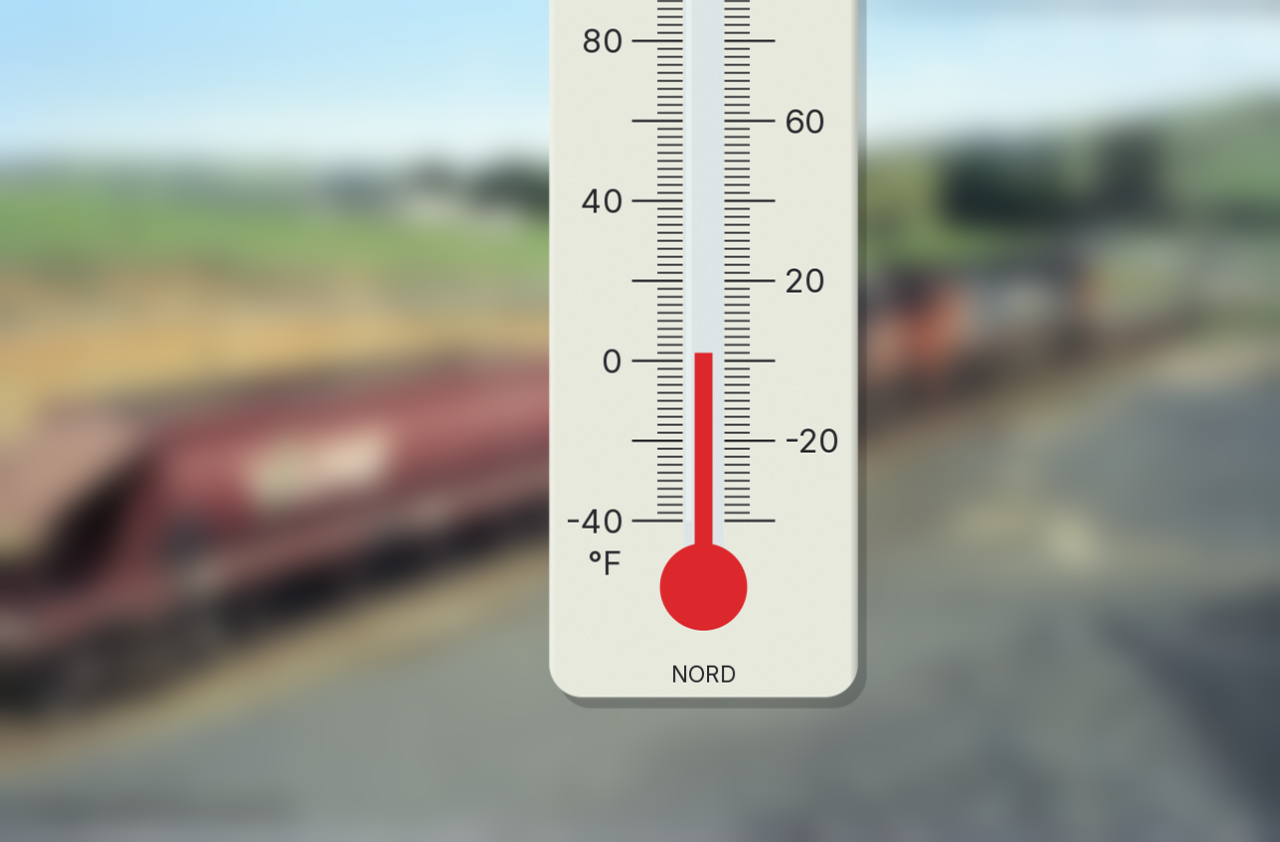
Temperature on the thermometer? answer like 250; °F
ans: 2; °F
